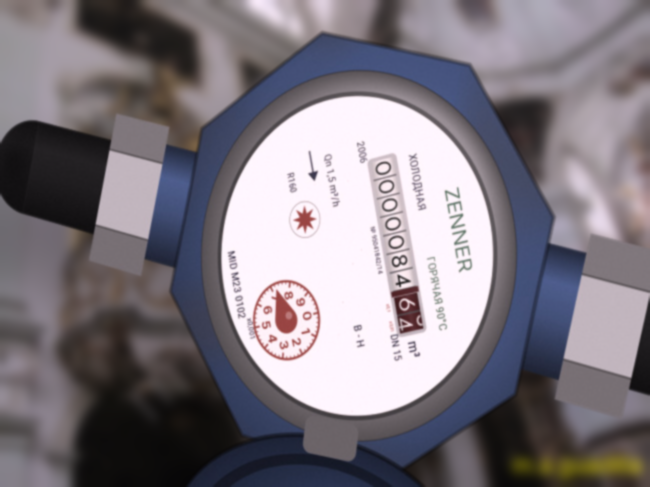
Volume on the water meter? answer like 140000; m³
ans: 84.637; m³
